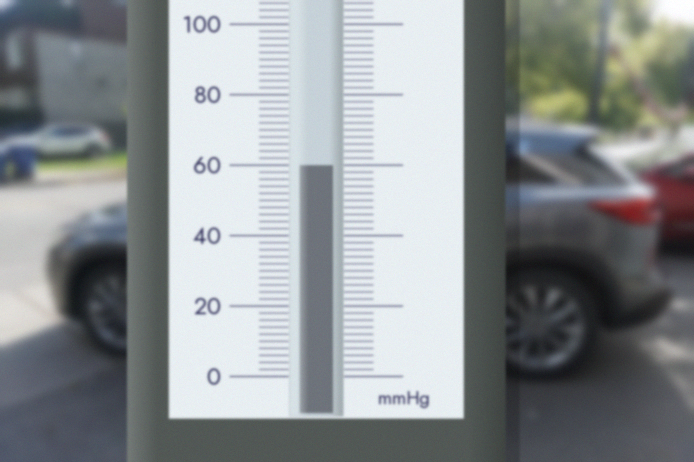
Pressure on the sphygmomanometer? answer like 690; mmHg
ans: 60; mmHg
